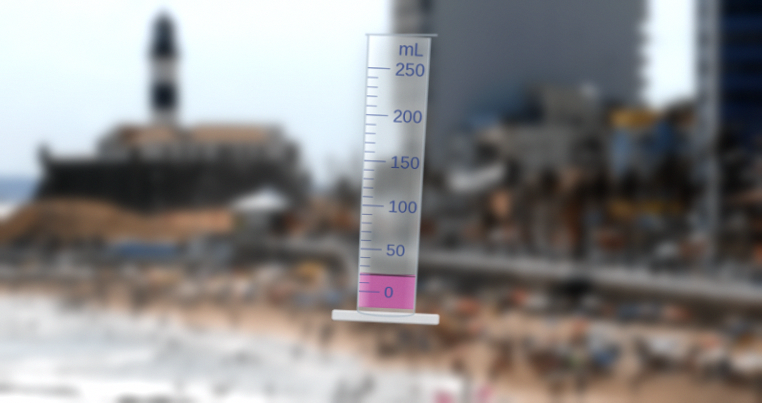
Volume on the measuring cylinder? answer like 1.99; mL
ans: 20; mL
